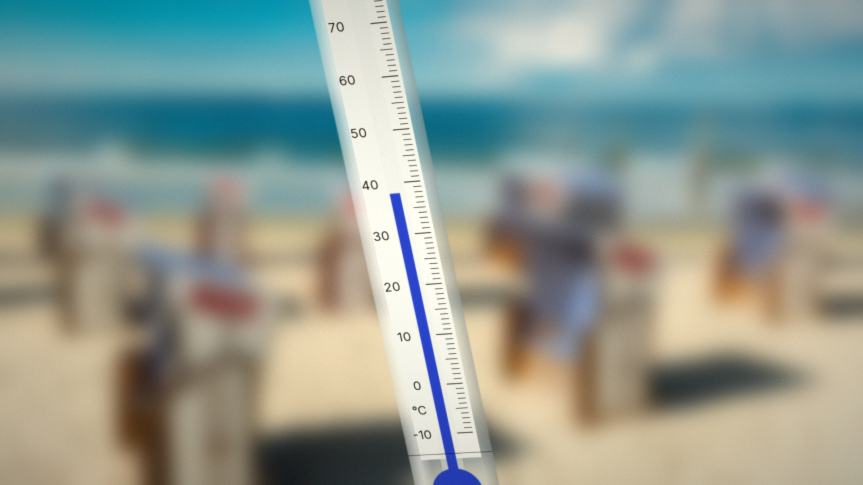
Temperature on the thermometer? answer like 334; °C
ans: 38; °C
